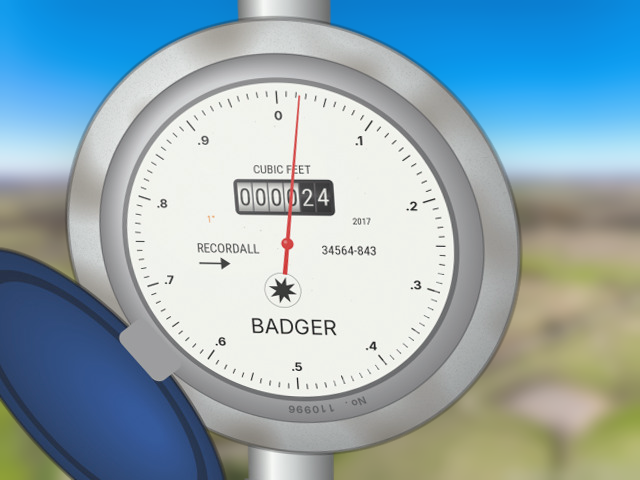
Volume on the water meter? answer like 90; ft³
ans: 24.02; ft³
